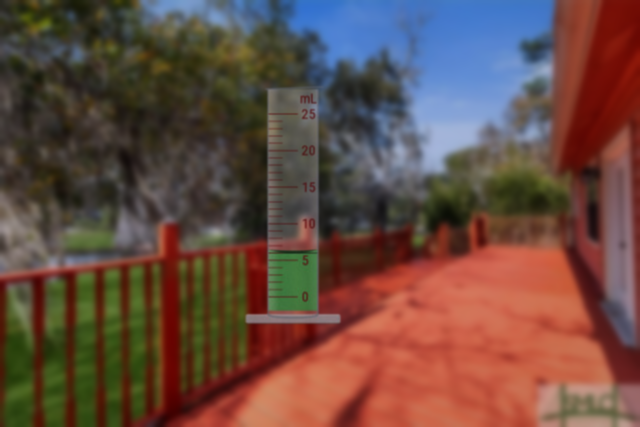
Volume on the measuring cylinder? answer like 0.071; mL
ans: 6; mL
